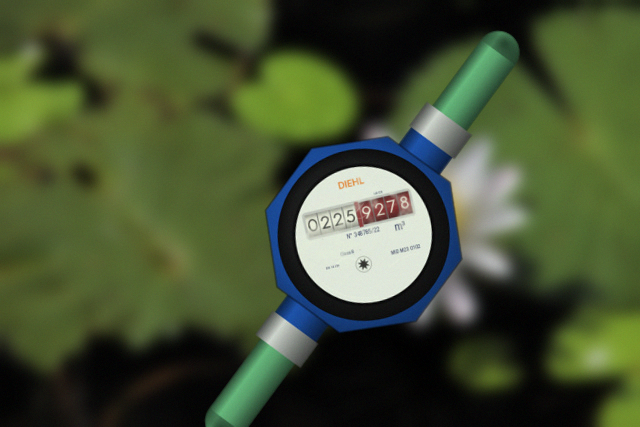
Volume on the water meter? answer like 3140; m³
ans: 225.9278; m³
